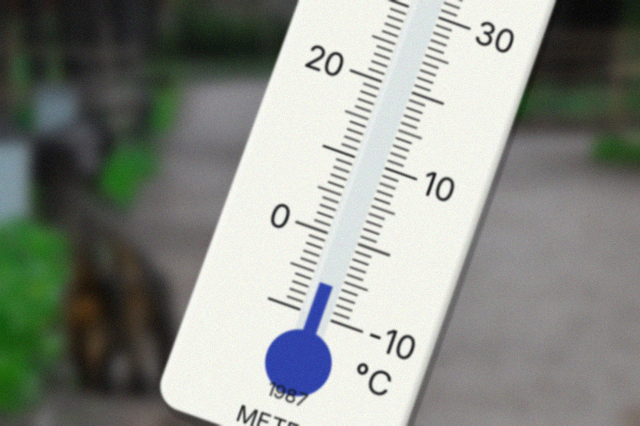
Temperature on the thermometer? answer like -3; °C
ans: -6; °C
